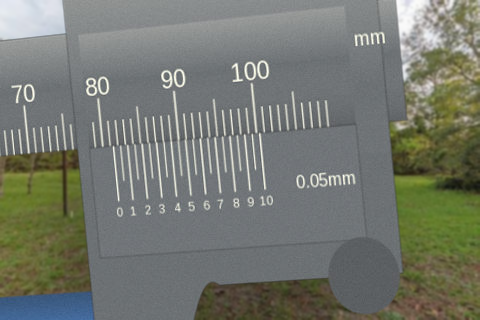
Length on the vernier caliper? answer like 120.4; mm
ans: 81.4; mm
